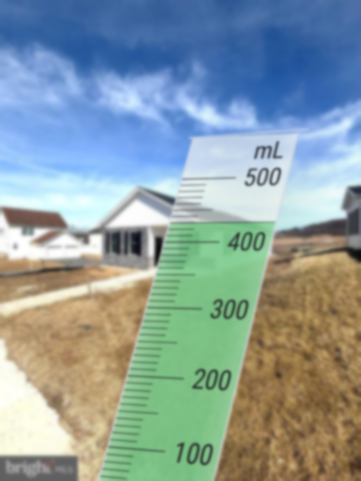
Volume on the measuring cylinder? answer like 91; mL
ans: 430; mL
